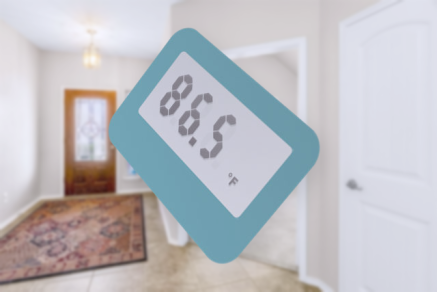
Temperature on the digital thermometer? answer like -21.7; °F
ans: 86.5; °F
